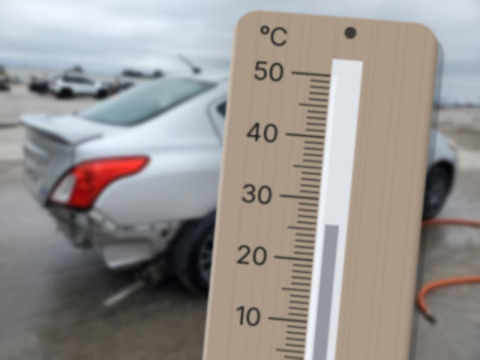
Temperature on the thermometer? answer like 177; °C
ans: 26; °C
